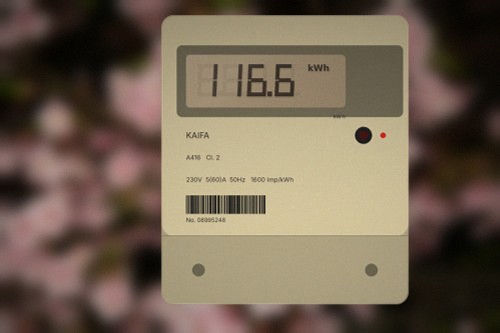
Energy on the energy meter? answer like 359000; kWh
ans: 116.6; kWh
